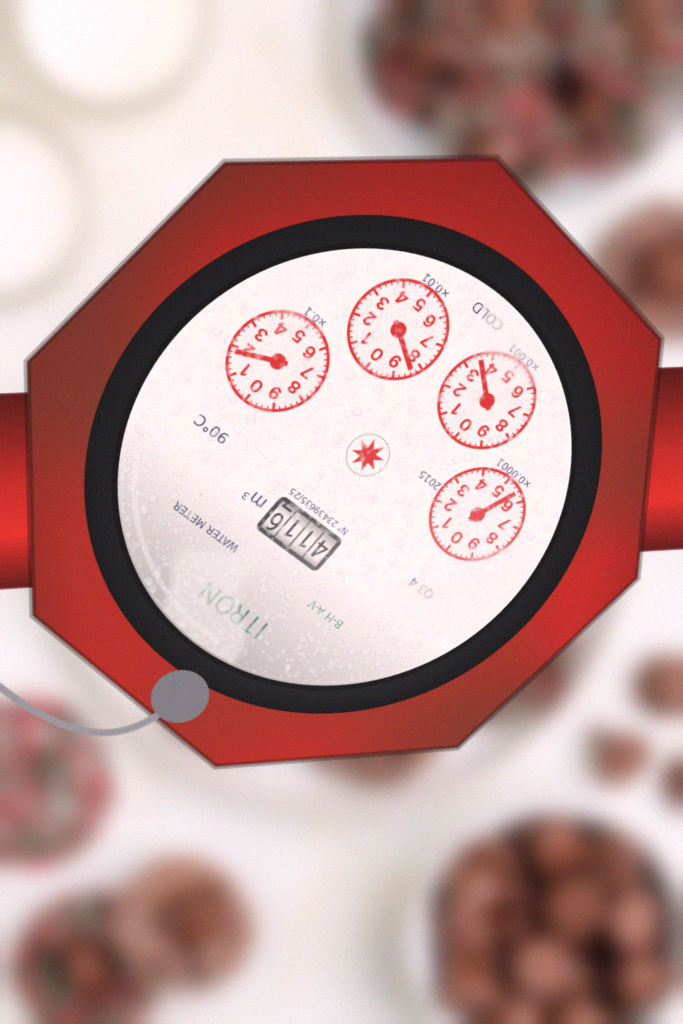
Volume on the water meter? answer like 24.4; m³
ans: 4116.1835; m³
